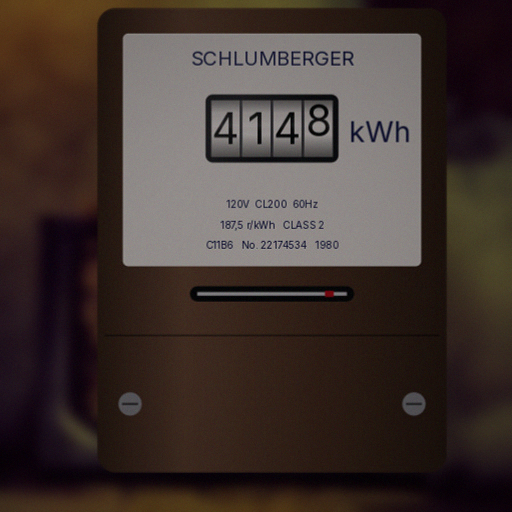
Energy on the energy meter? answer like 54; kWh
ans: 4148; kWh
